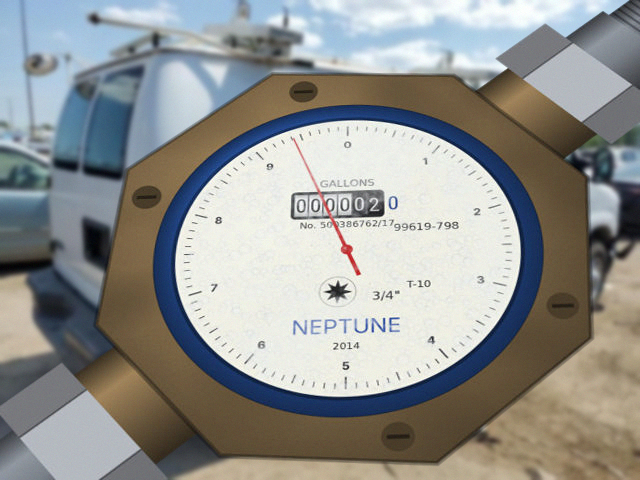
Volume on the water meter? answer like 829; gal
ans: 19.4; gal
